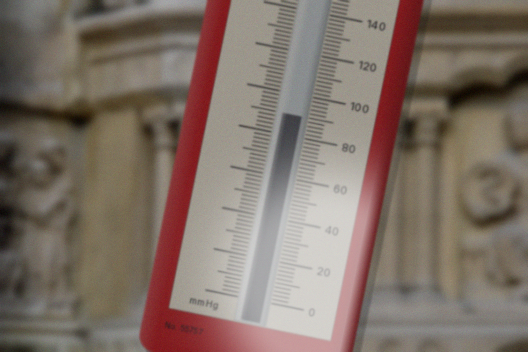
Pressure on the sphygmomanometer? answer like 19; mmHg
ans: 90; mmHg
